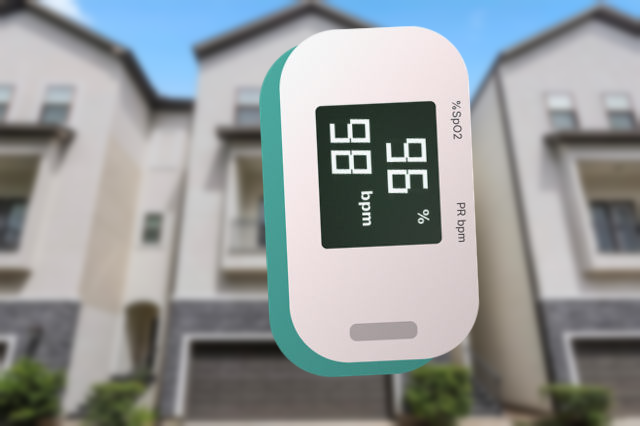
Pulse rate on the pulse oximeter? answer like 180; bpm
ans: 98; bpm
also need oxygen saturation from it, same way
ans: 96; %
